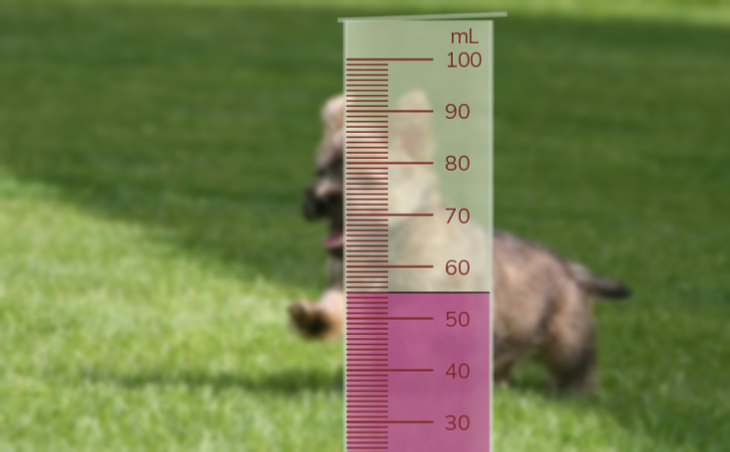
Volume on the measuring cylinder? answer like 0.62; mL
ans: 55; mL
